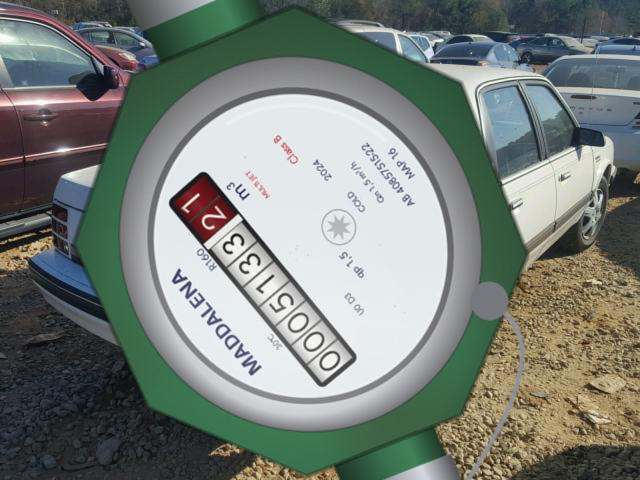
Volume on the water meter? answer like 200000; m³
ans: 5133.21; m³
